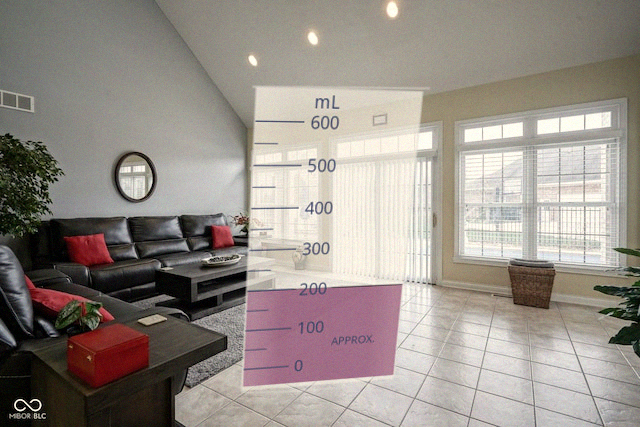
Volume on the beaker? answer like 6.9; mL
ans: 200; mL
